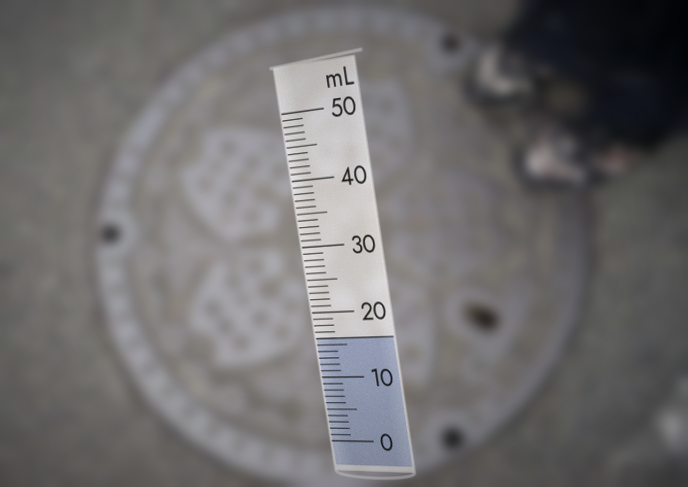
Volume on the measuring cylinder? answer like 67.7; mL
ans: 16; mL
